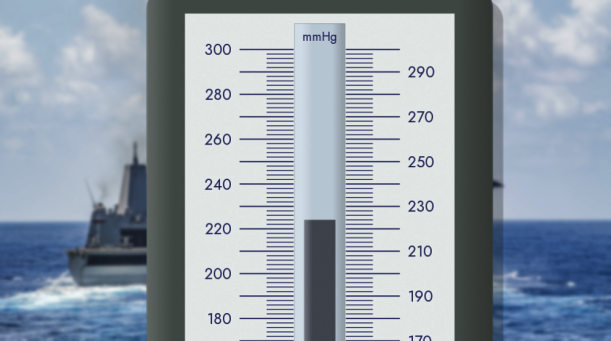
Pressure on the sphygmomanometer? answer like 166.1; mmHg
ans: 224; mmHg
